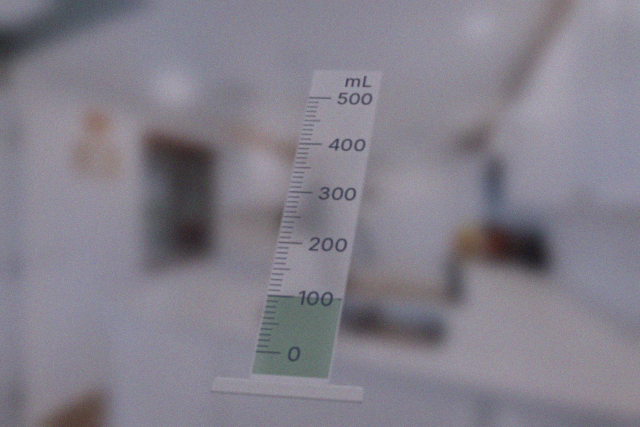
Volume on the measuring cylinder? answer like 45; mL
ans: 100; mL
